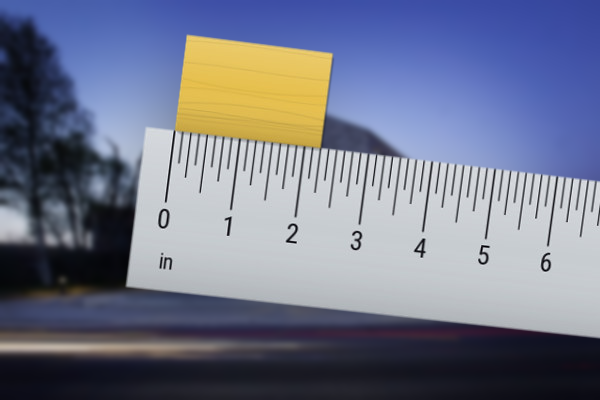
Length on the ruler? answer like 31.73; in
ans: 2.25; in
